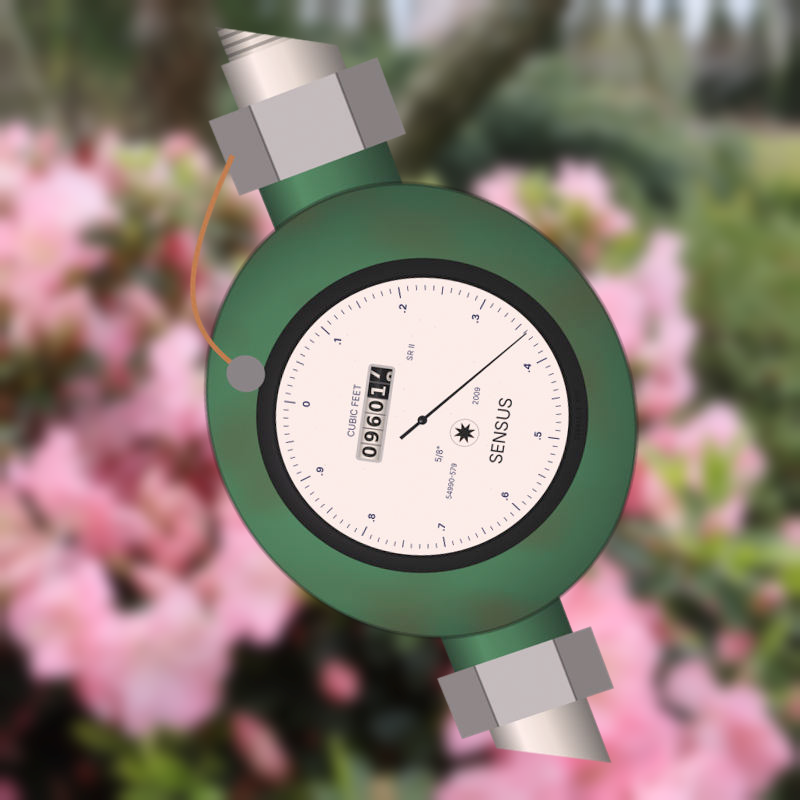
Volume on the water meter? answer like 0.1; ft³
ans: 96017.36; ft³
